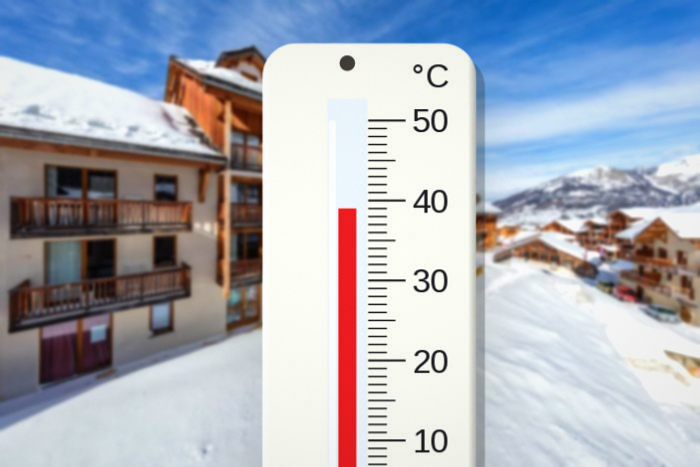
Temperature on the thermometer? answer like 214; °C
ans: 39; °C
